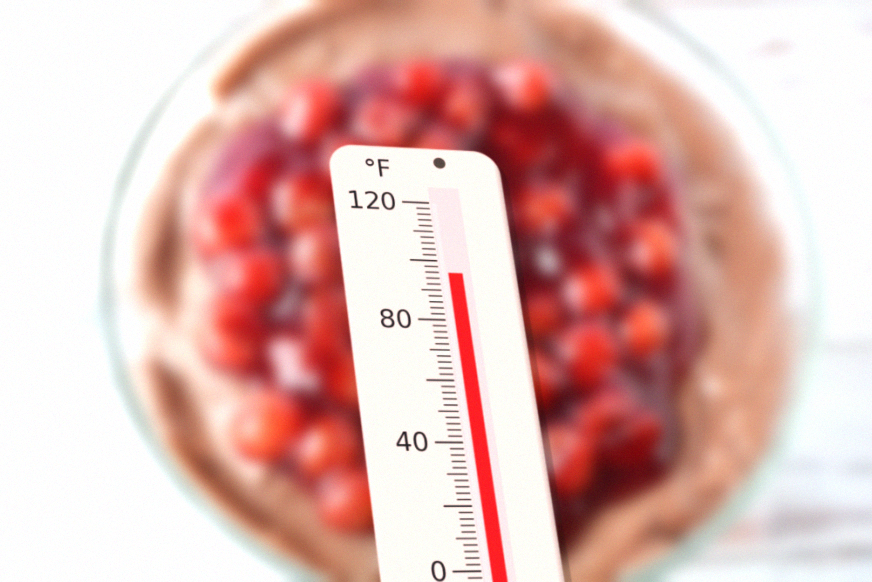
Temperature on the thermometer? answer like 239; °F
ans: 96; °F
